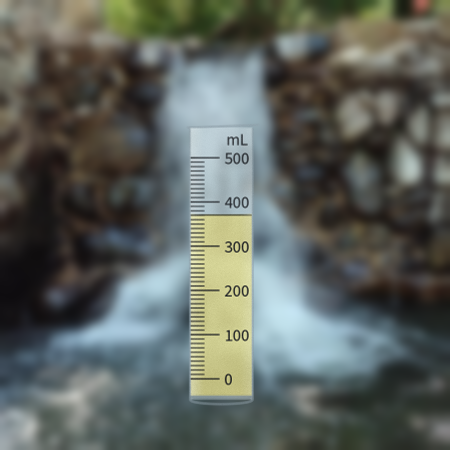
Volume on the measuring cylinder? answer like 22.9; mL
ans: 370; mL
